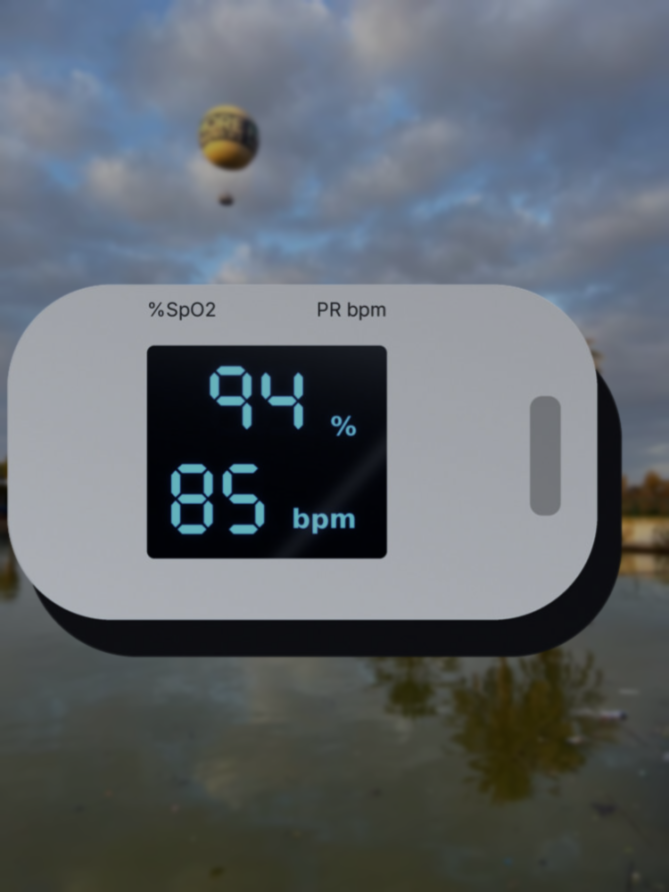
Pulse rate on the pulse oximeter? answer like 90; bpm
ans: 85; bpm
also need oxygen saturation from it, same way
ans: 94; %
